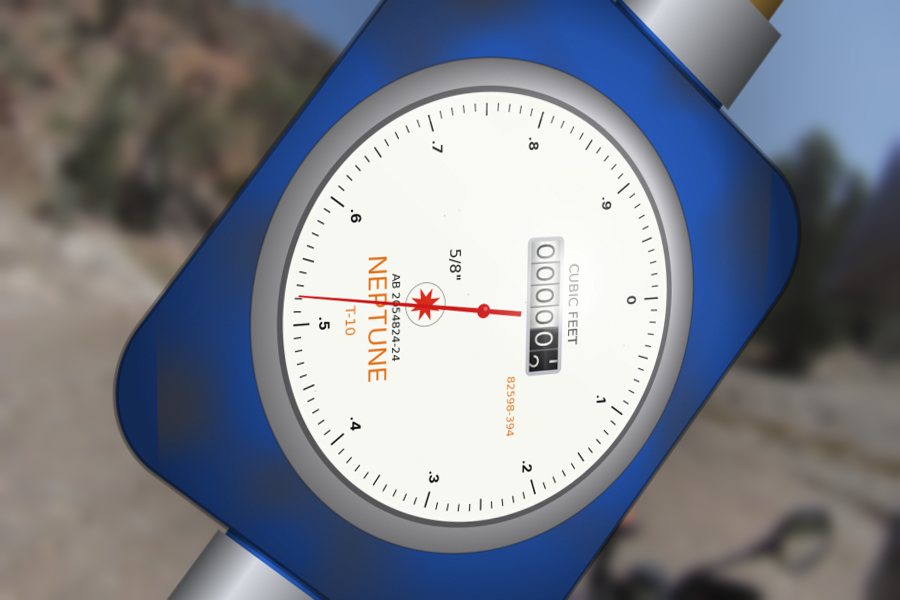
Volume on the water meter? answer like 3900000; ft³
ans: 1.52; ft³
